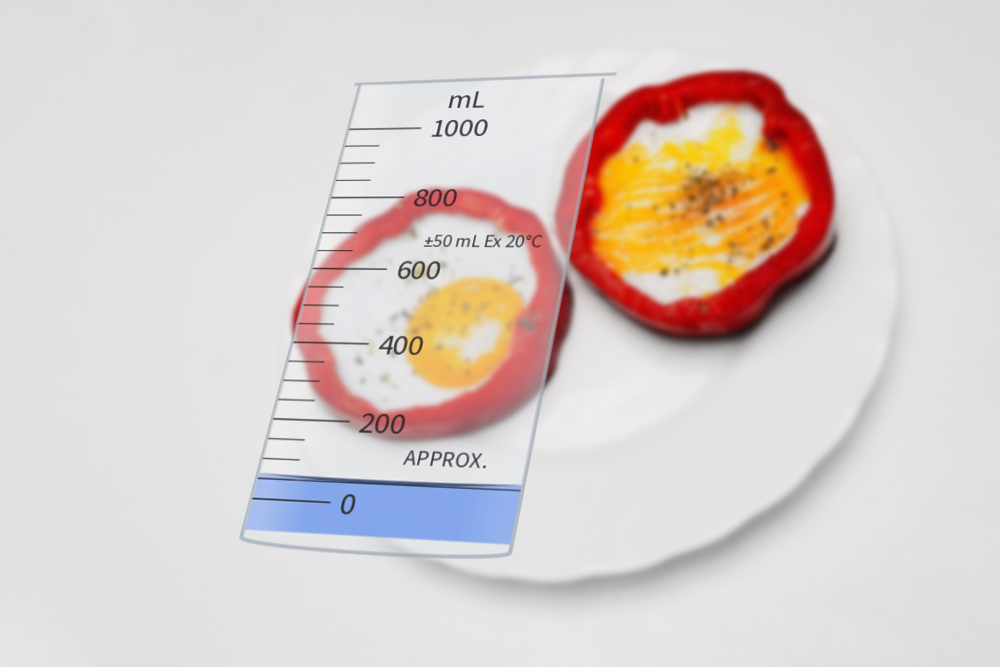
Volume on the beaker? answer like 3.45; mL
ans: 50; mL
